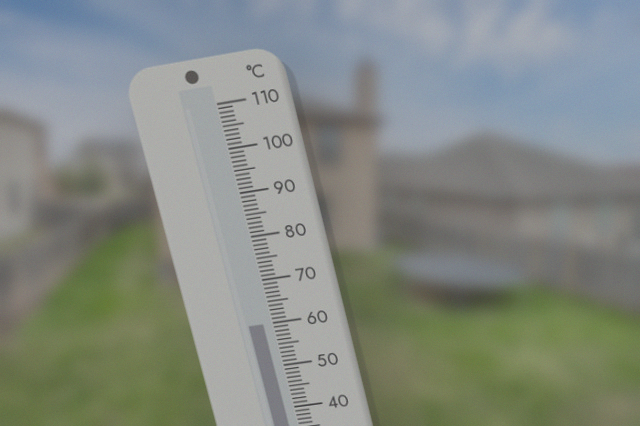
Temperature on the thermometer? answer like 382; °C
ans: 60; °C
